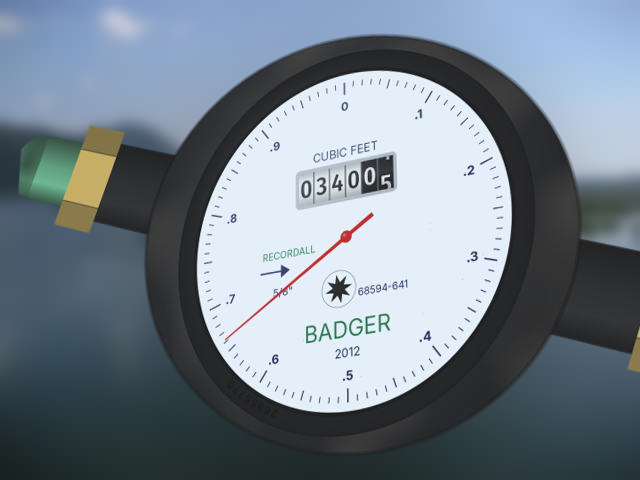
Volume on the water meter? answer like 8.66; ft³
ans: 34004.66; ft³
